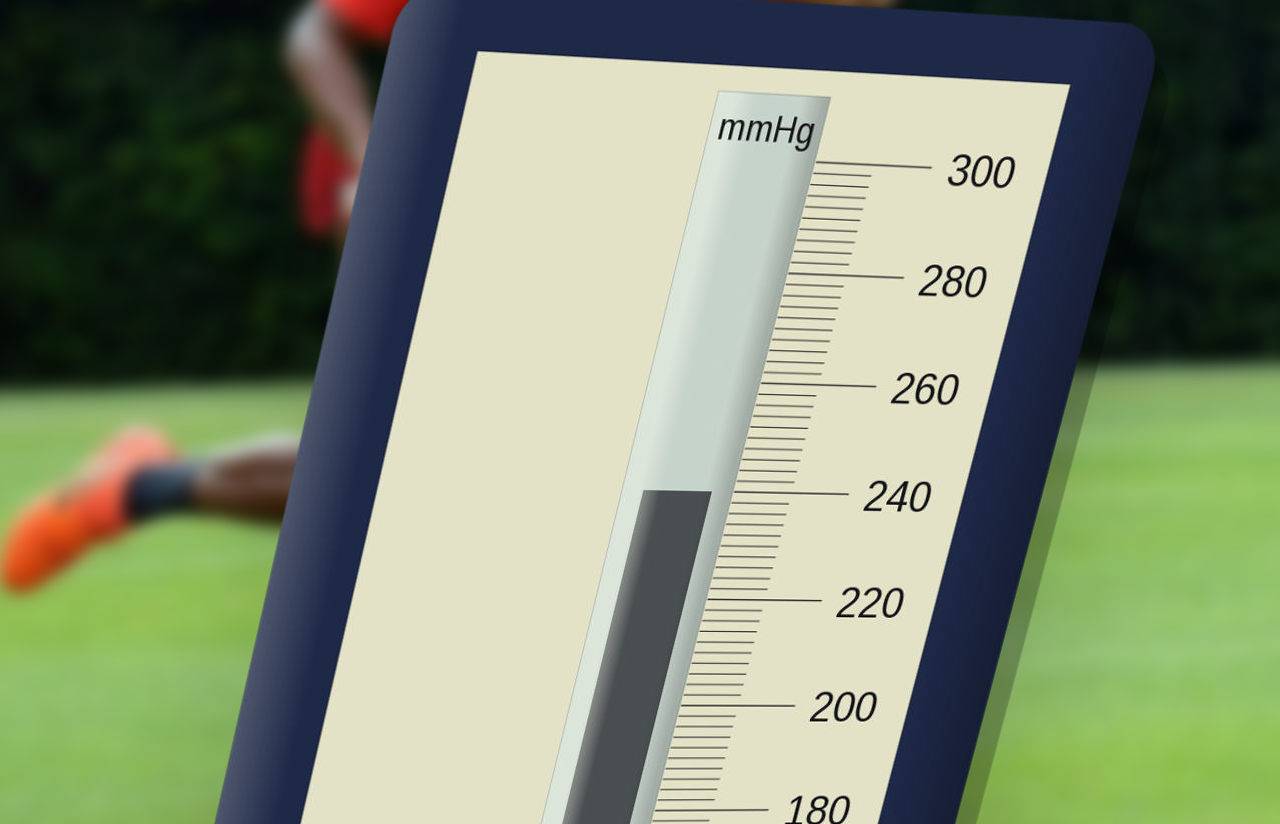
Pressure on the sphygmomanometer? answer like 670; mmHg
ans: 240; mmHg
